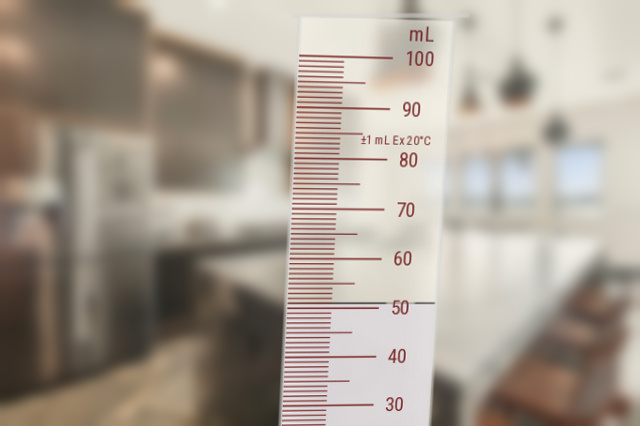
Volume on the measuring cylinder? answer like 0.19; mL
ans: 51; mL
